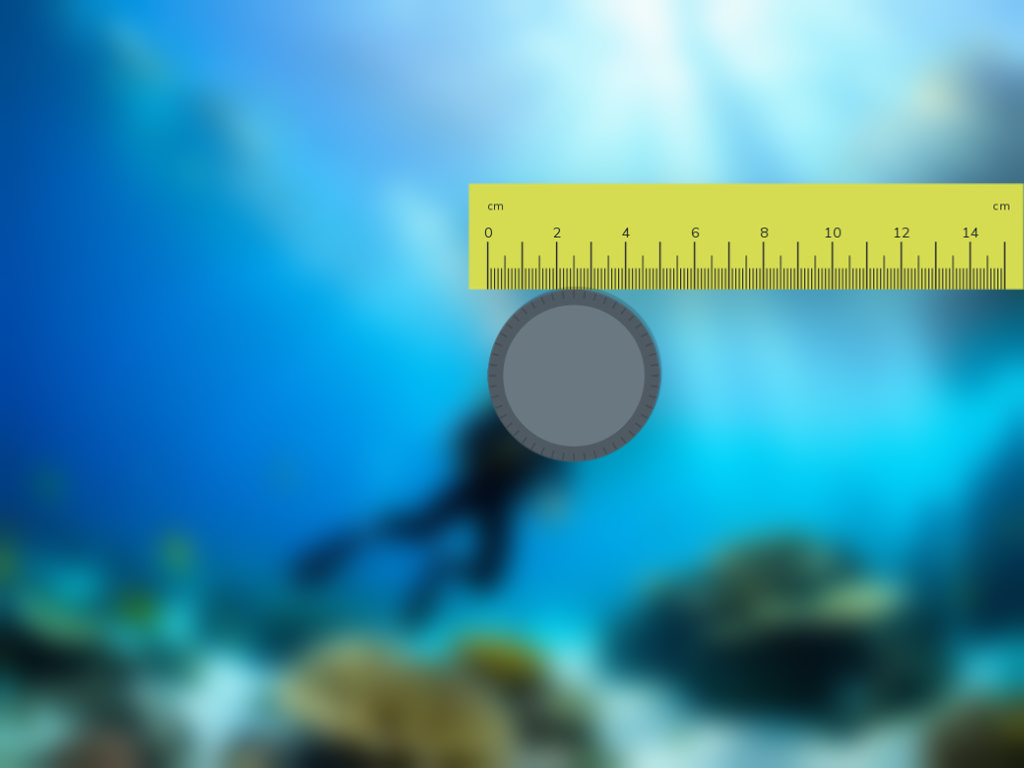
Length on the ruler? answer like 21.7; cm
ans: 5; cm
